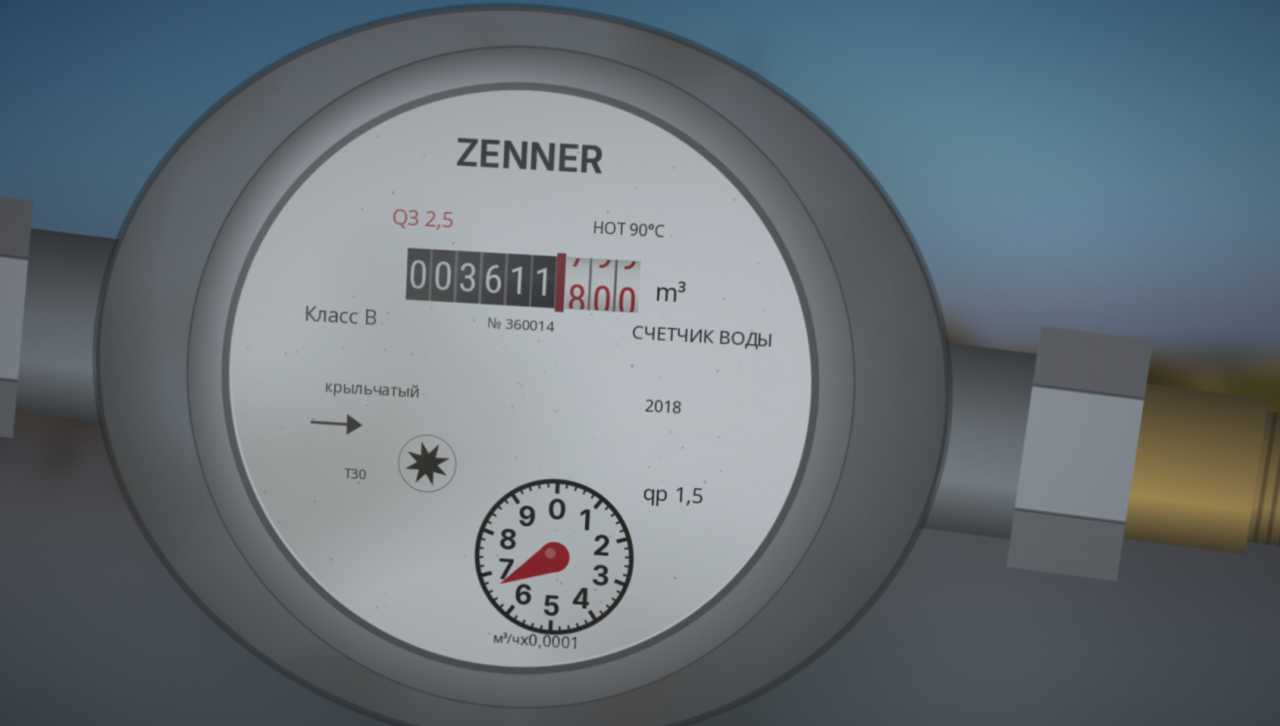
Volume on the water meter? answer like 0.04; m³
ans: 3611.7996; m³
